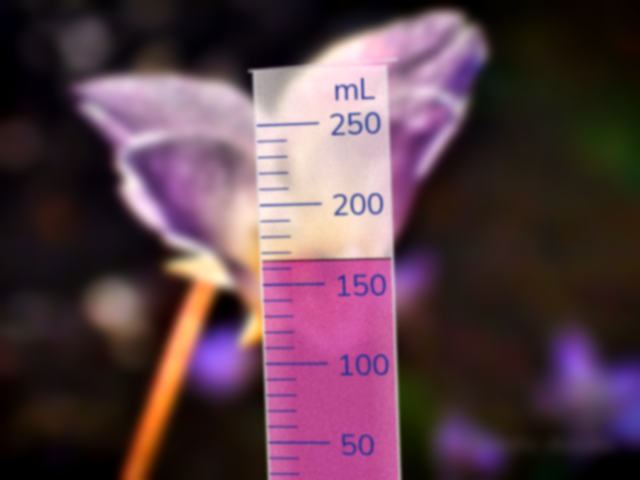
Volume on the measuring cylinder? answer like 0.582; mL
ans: 165; mL
